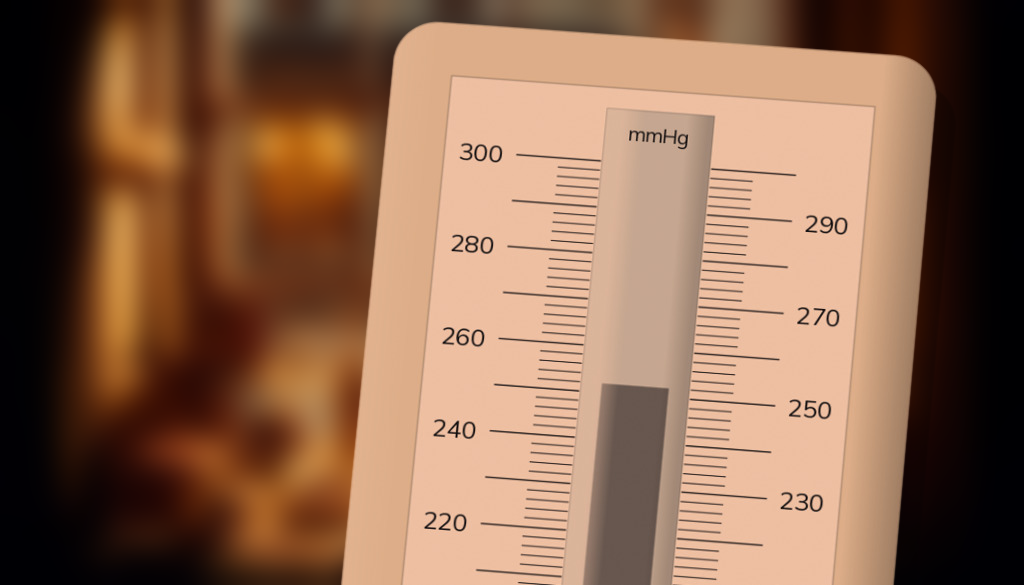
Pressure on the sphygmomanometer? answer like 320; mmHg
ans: 252; mmHg
